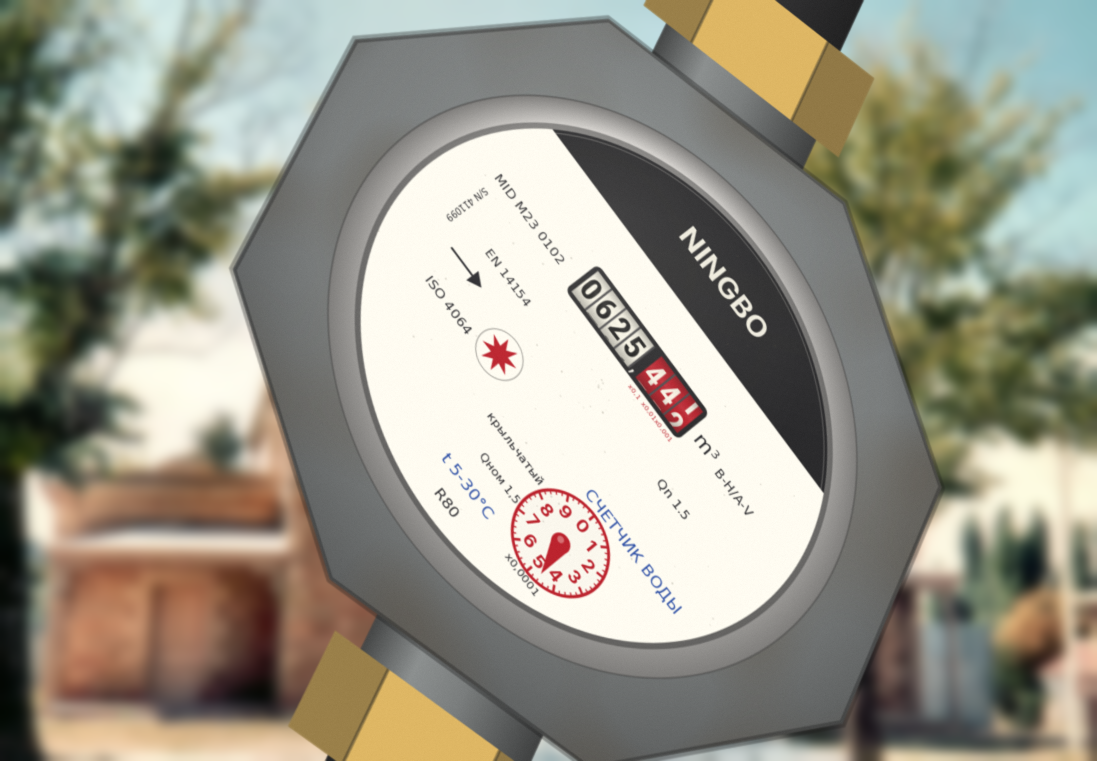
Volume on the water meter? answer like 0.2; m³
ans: 625.4414; m³
